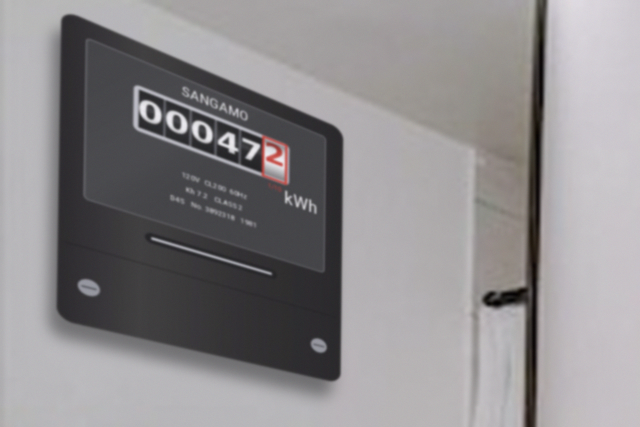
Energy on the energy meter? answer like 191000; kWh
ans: 47.2; kWh
